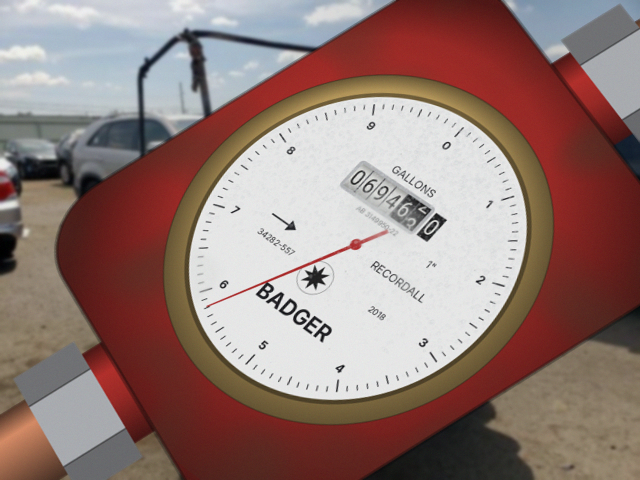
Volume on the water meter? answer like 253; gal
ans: 694625.8; gal
